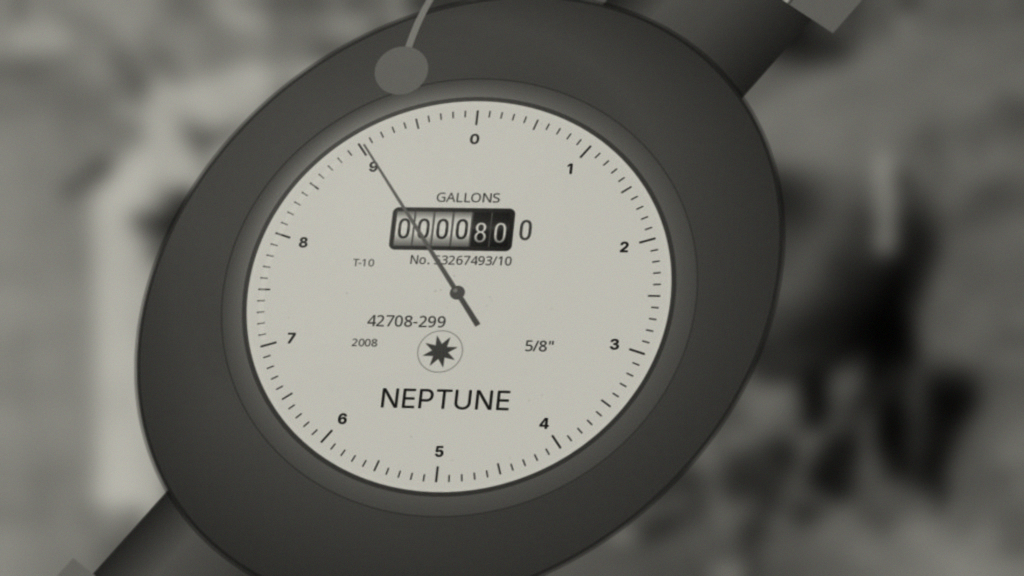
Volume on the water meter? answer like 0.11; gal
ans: 799.0; gal
